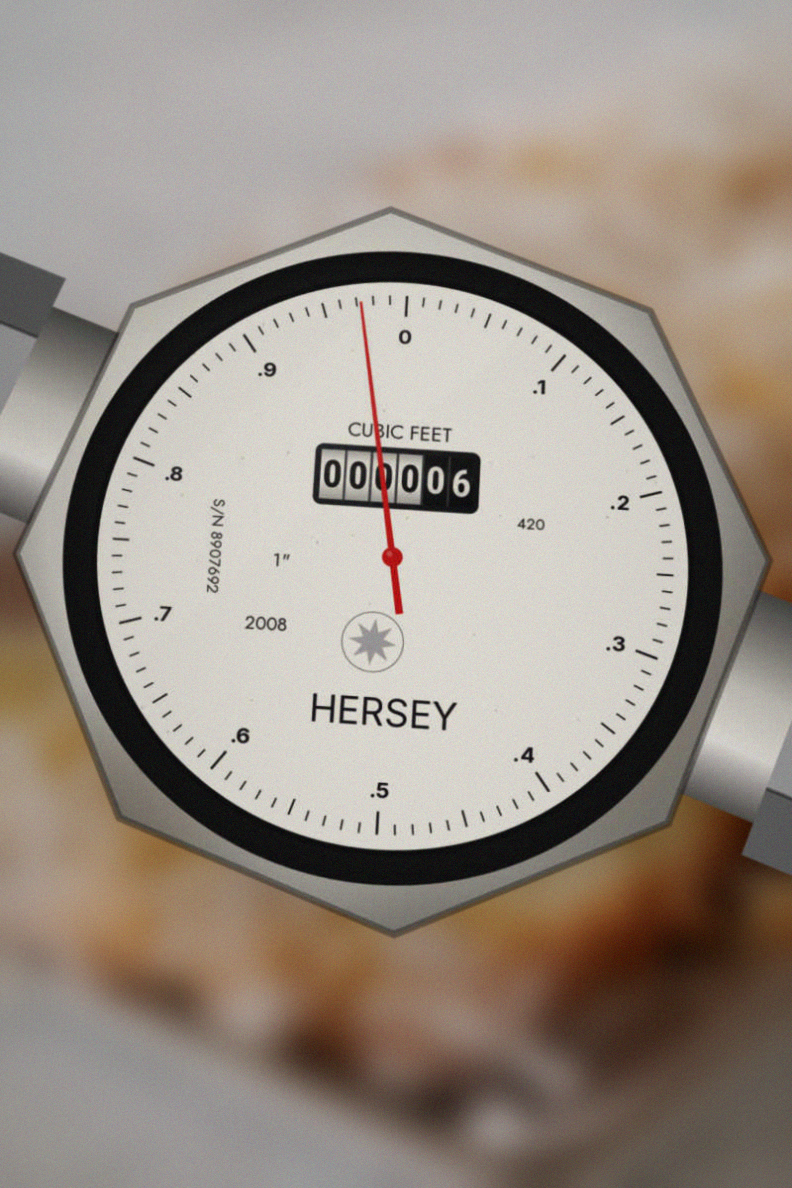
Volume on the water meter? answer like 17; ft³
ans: 5.97; ft³
